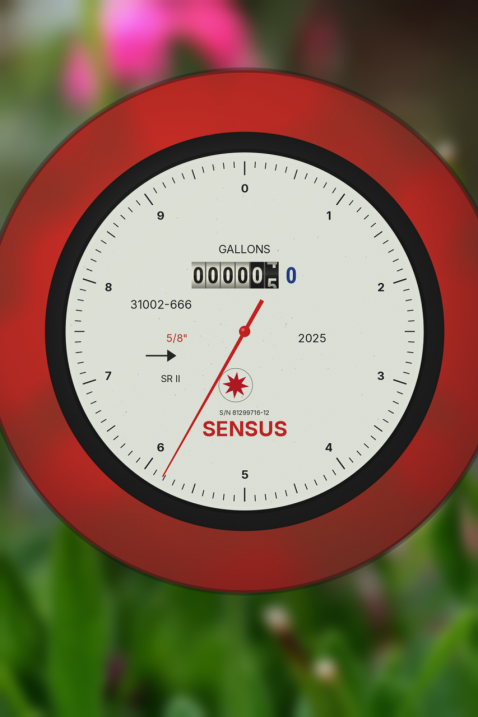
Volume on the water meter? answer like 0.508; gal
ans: 45.8; gal
